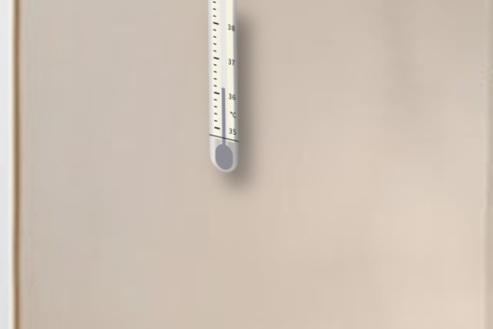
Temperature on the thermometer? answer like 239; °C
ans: 36.2; °C
